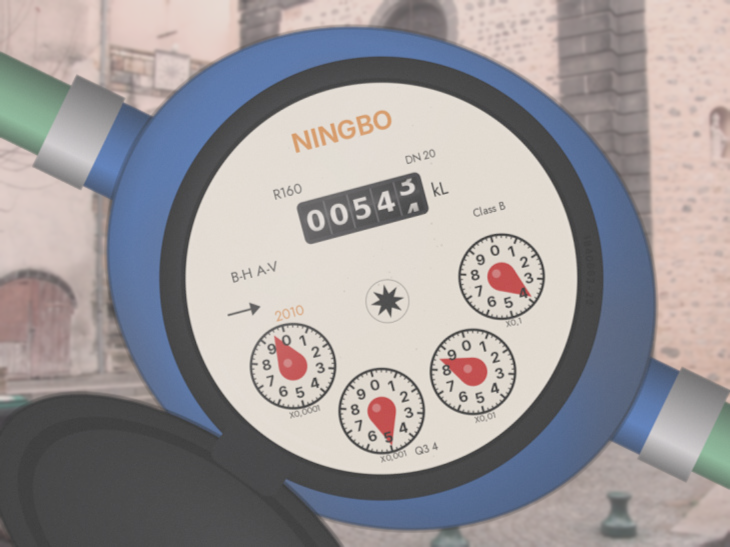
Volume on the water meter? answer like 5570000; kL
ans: 543.3849; kL
